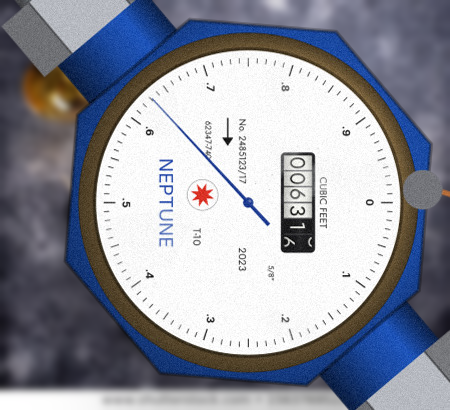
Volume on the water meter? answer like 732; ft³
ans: 6315.63; ft³
